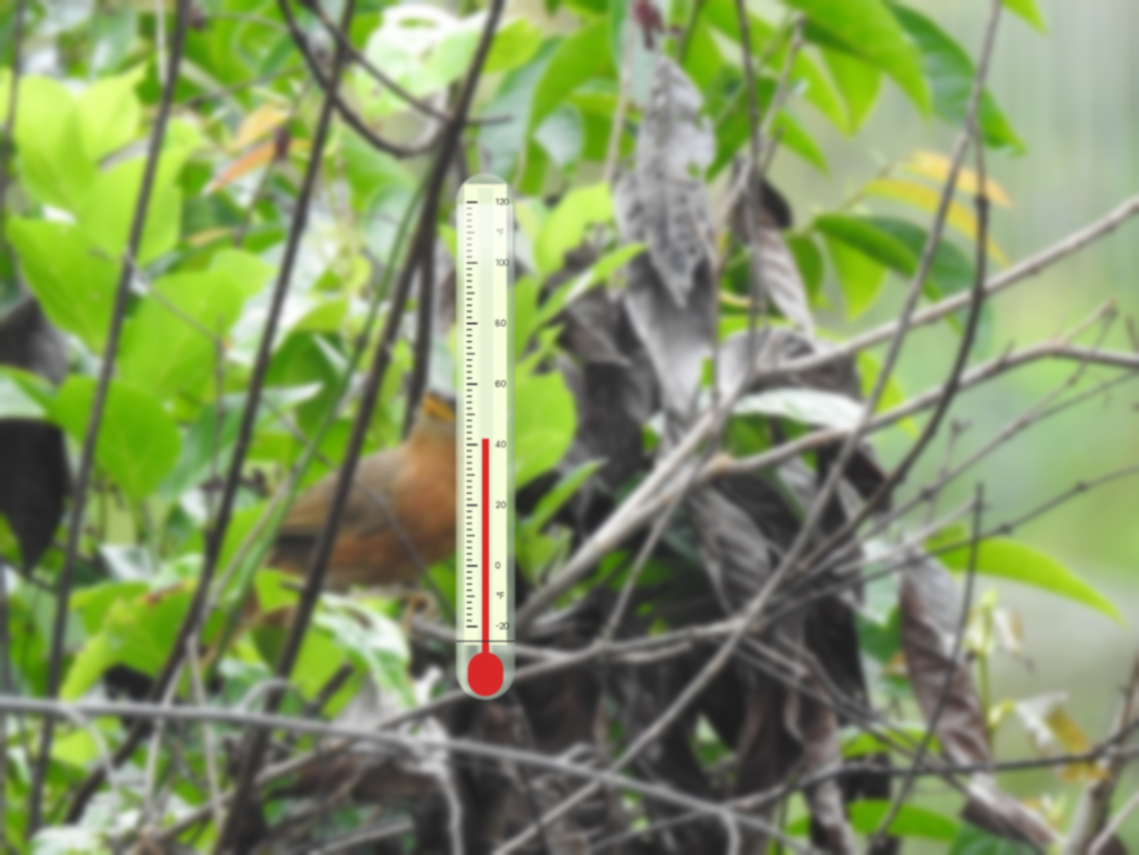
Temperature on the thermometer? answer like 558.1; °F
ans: 42; °F
